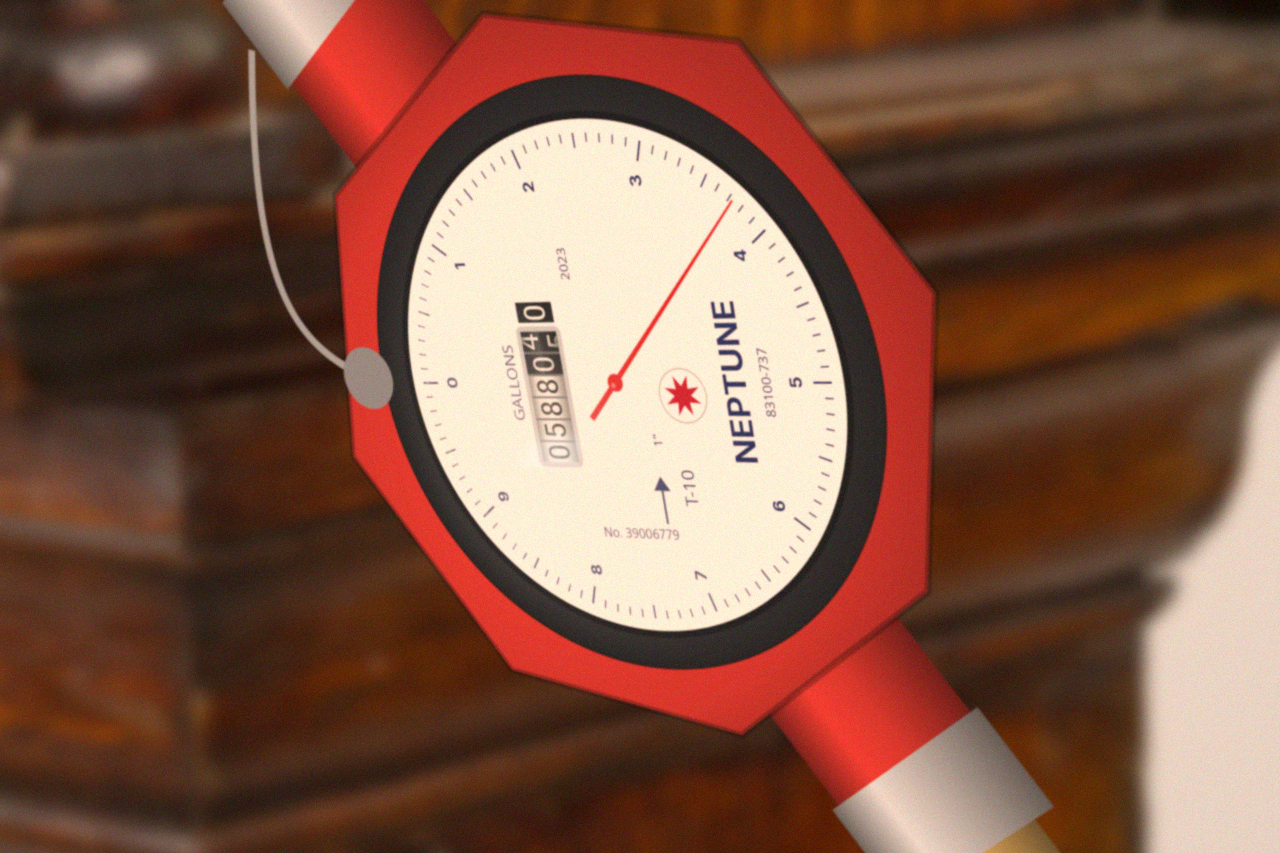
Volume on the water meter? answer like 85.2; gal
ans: 588043.7; gal
